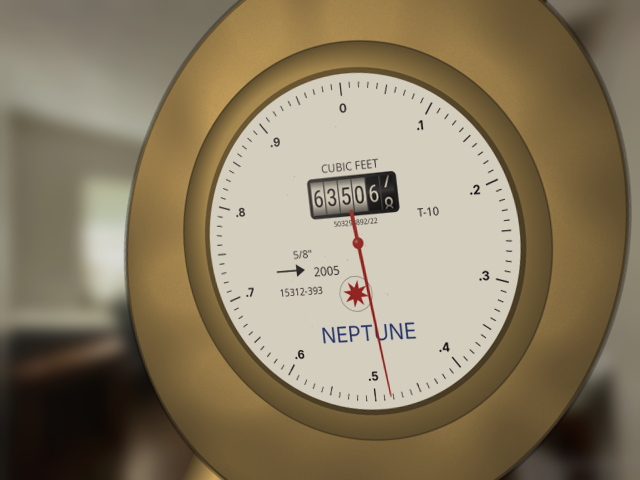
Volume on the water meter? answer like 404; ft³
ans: 635067.48; ft³
